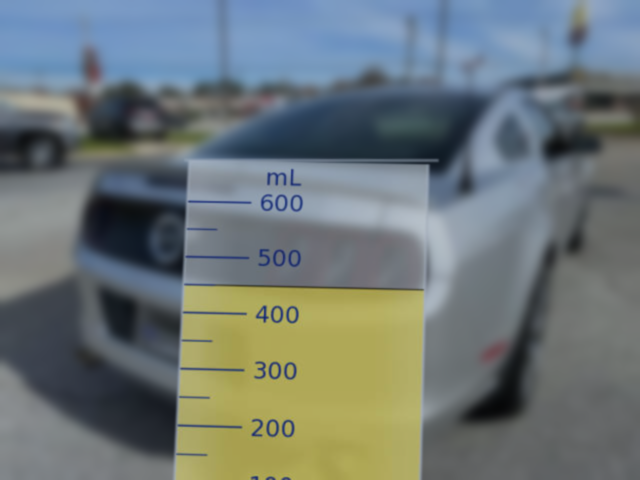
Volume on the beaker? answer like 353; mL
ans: 450; mL
